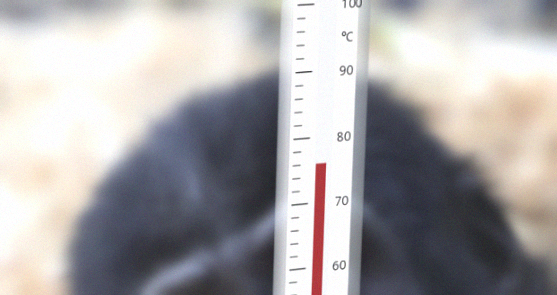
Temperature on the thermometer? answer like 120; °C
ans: 76; °C
